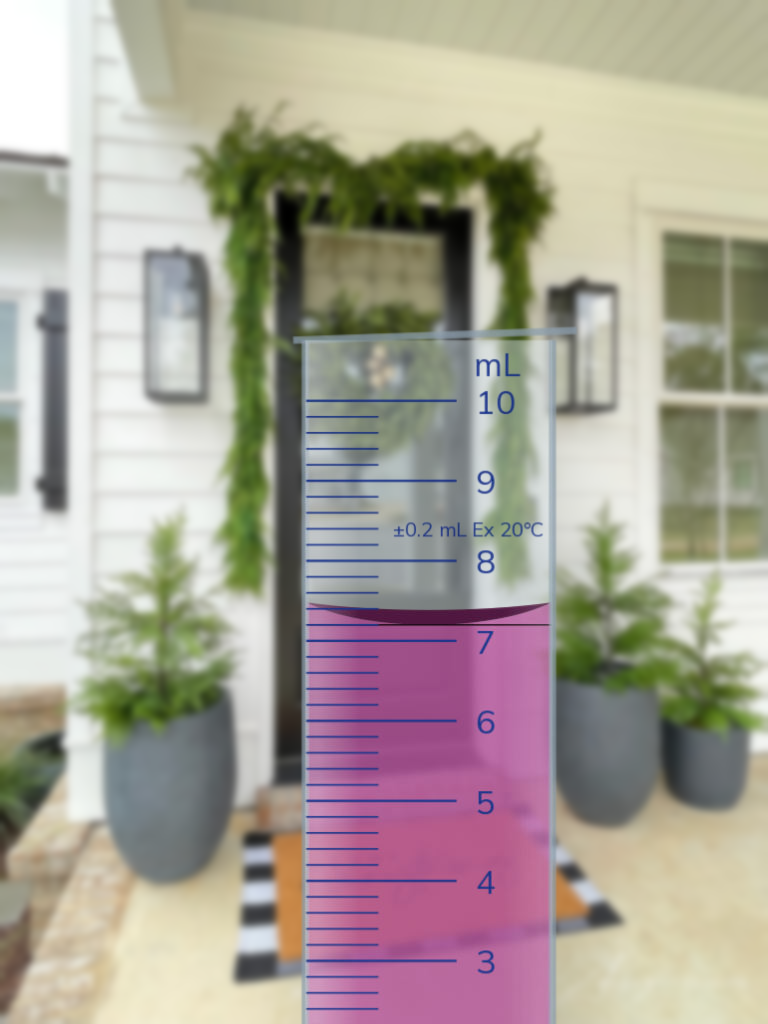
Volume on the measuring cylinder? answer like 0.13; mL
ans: 7.2; mL
